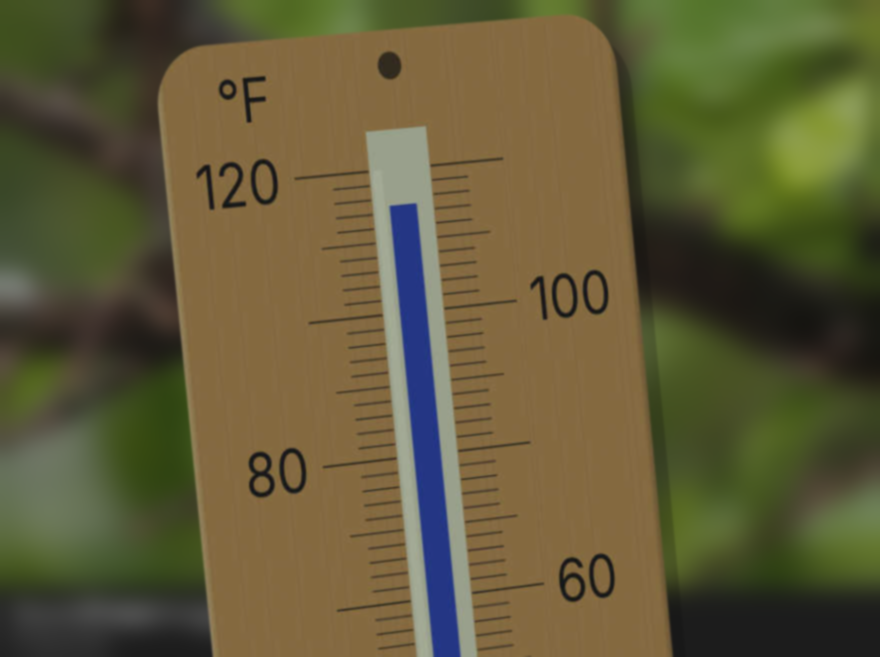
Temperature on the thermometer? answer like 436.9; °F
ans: 115; °F
